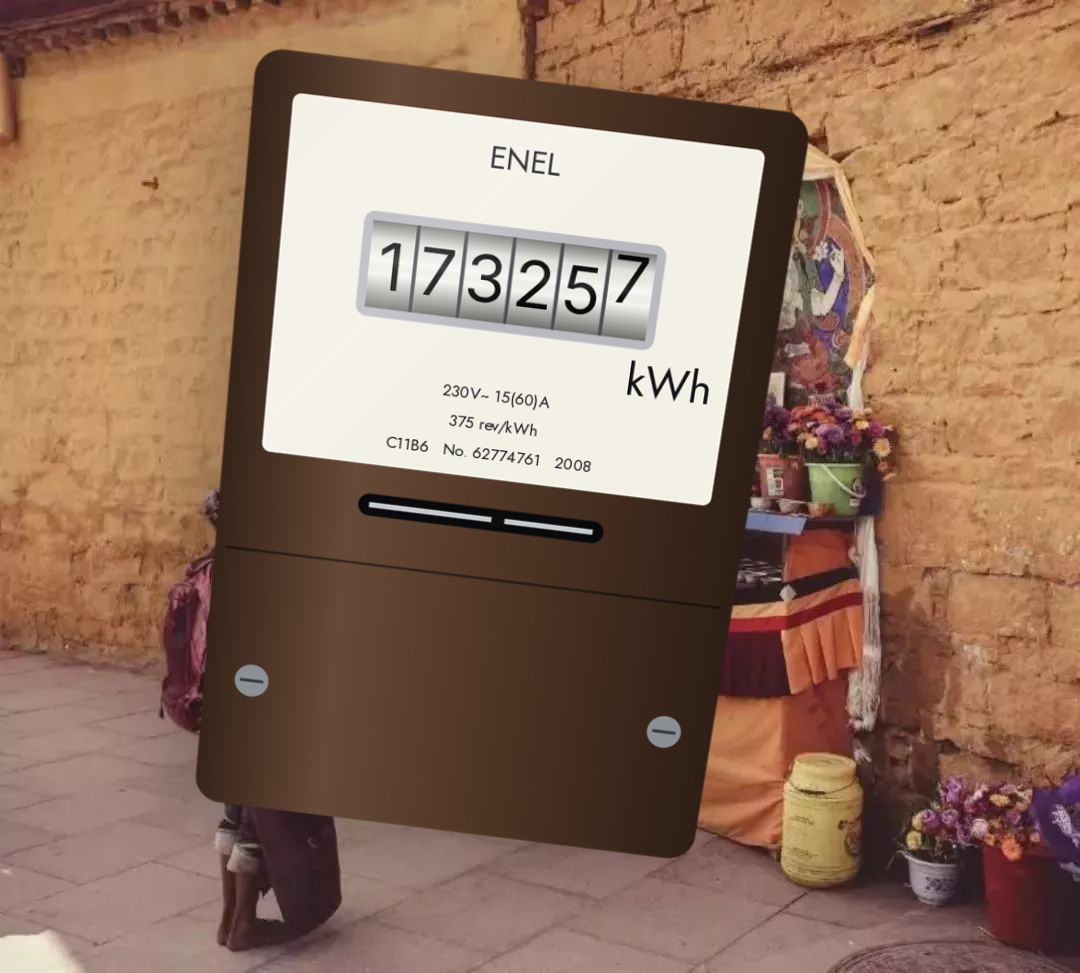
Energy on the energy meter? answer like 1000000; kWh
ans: 173257; kWh
